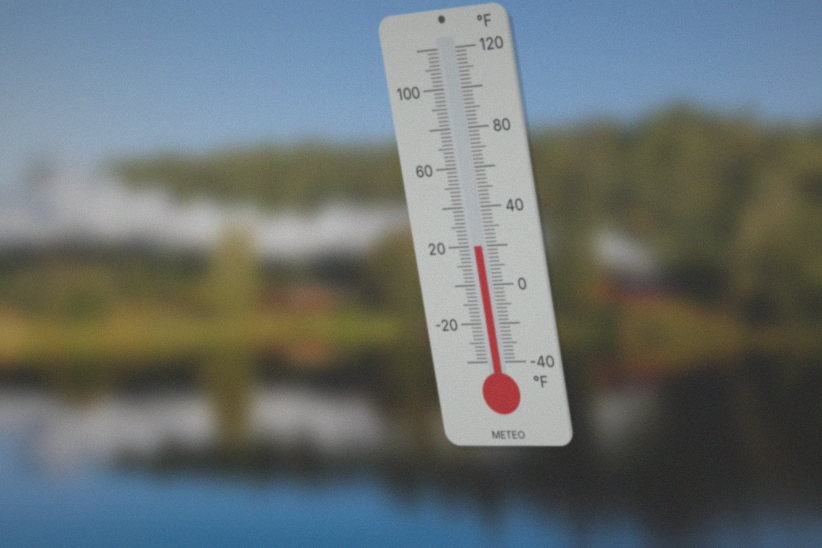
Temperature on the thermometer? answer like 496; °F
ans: 20; °F
